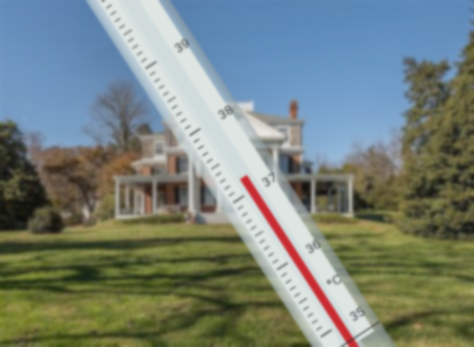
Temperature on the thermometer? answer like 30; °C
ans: 37.2; °C
